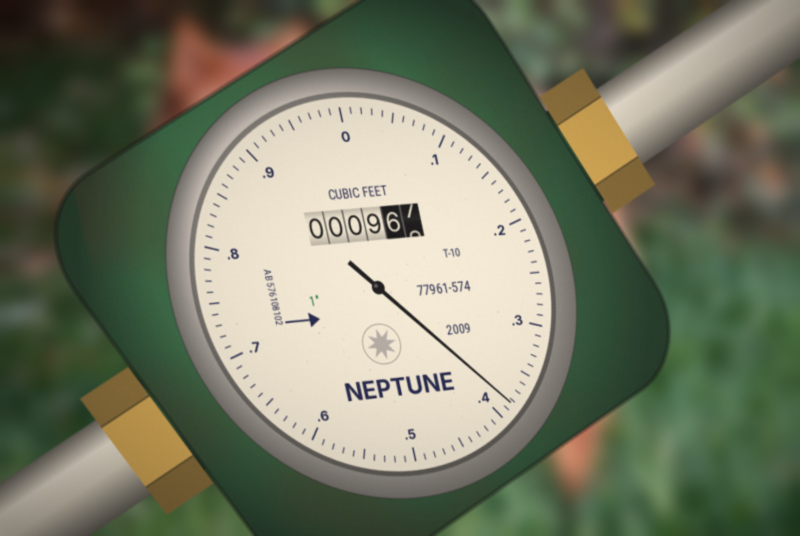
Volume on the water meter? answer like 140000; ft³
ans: 967.38; ft³
